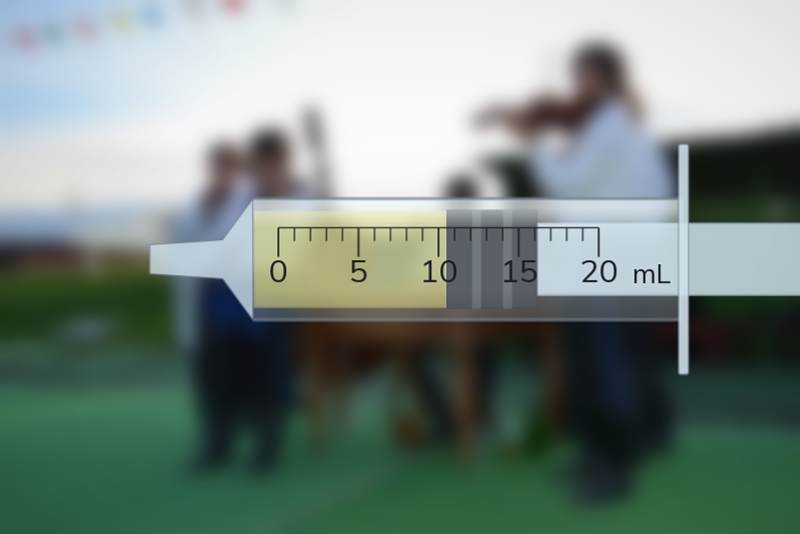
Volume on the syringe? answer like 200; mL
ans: 10.5; mL
